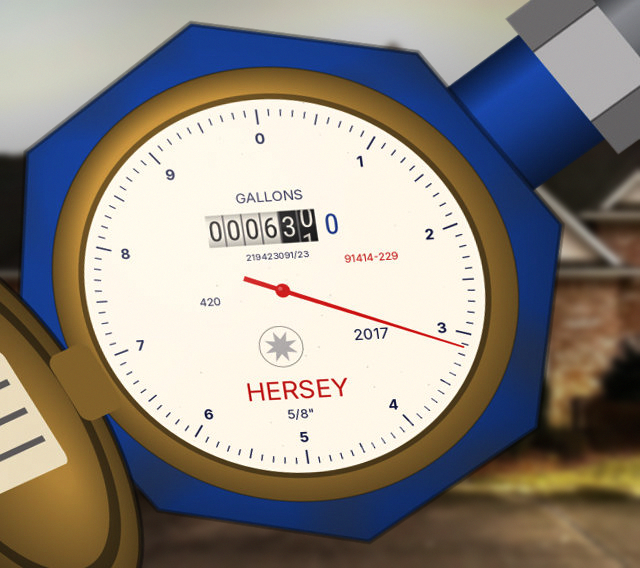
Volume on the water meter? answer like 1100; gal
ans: 6303.1; gal
